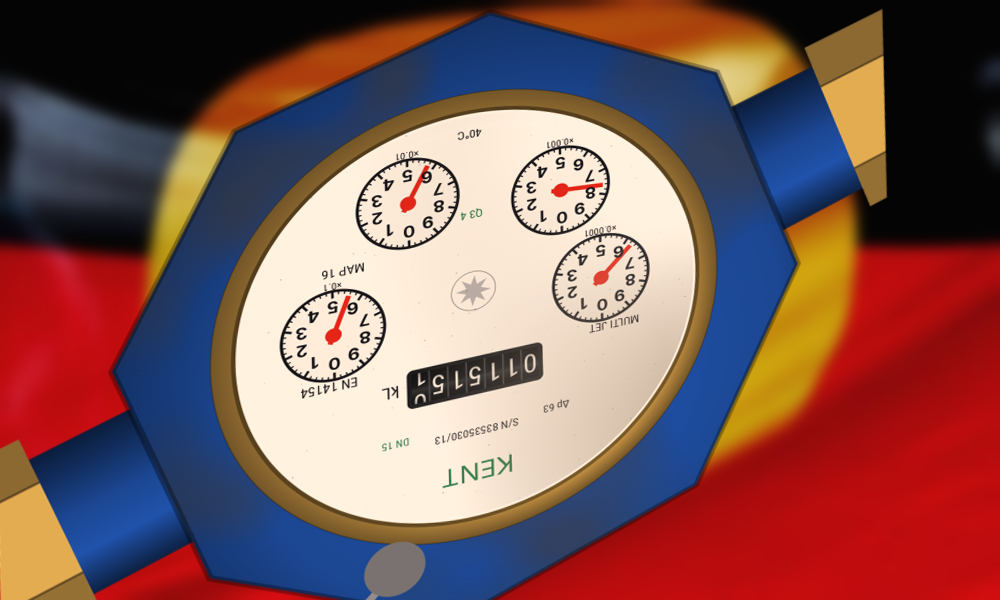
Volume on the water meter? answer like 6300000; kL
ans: 115150.5576; kL
